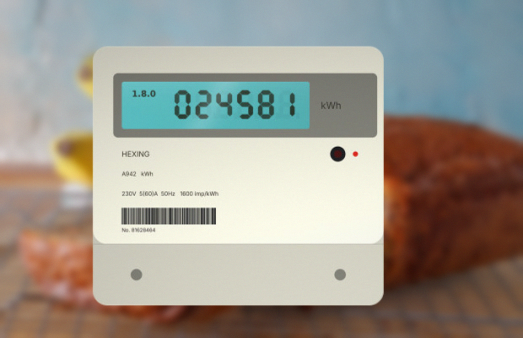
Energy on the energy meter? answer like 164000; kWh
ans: 24581; kWh
